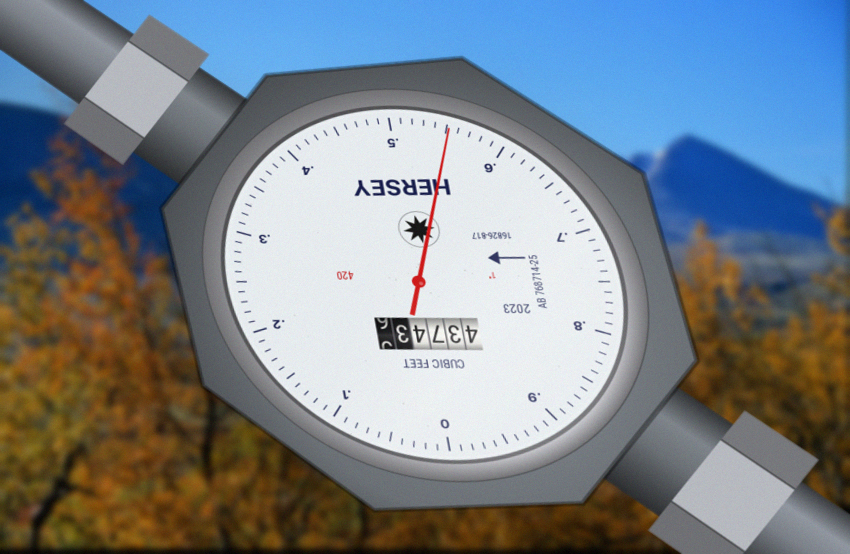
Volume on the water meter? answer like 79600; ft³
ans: 437435.55; ft³
